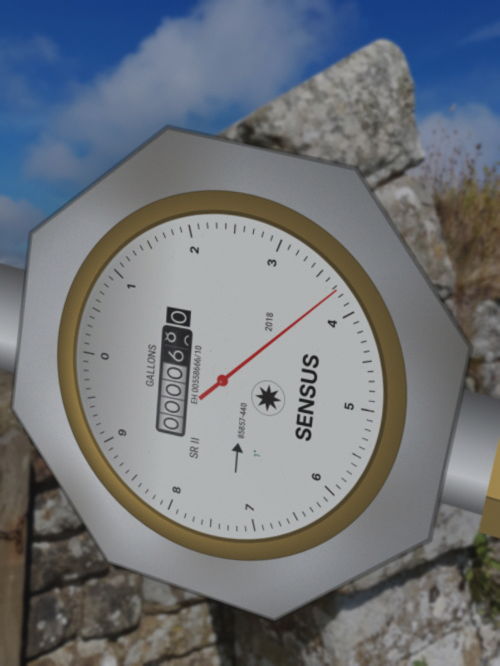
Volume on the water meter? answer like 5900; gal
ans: 683.7; gal
